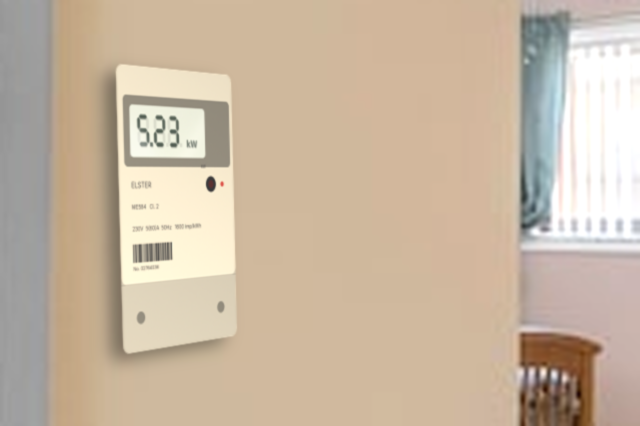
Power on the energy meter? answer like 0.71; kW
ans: 5.23; kW
